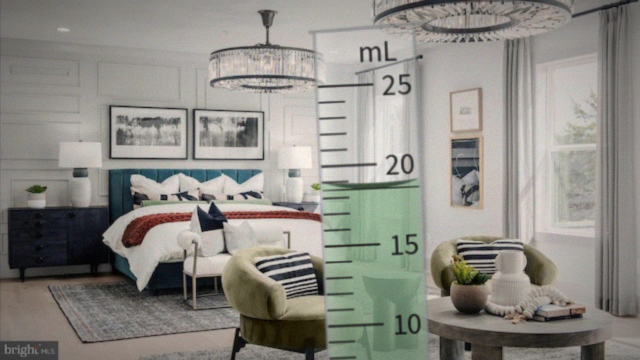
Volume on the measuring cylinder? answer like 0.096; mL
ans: 18.5; mL
